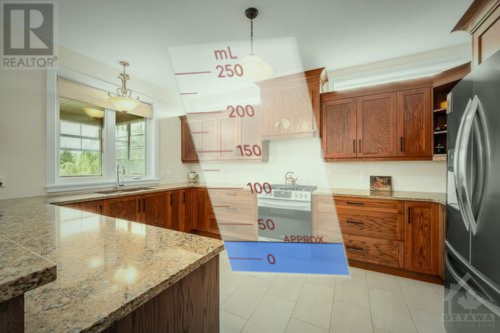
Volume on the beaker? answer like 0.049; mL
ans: 25; mL
